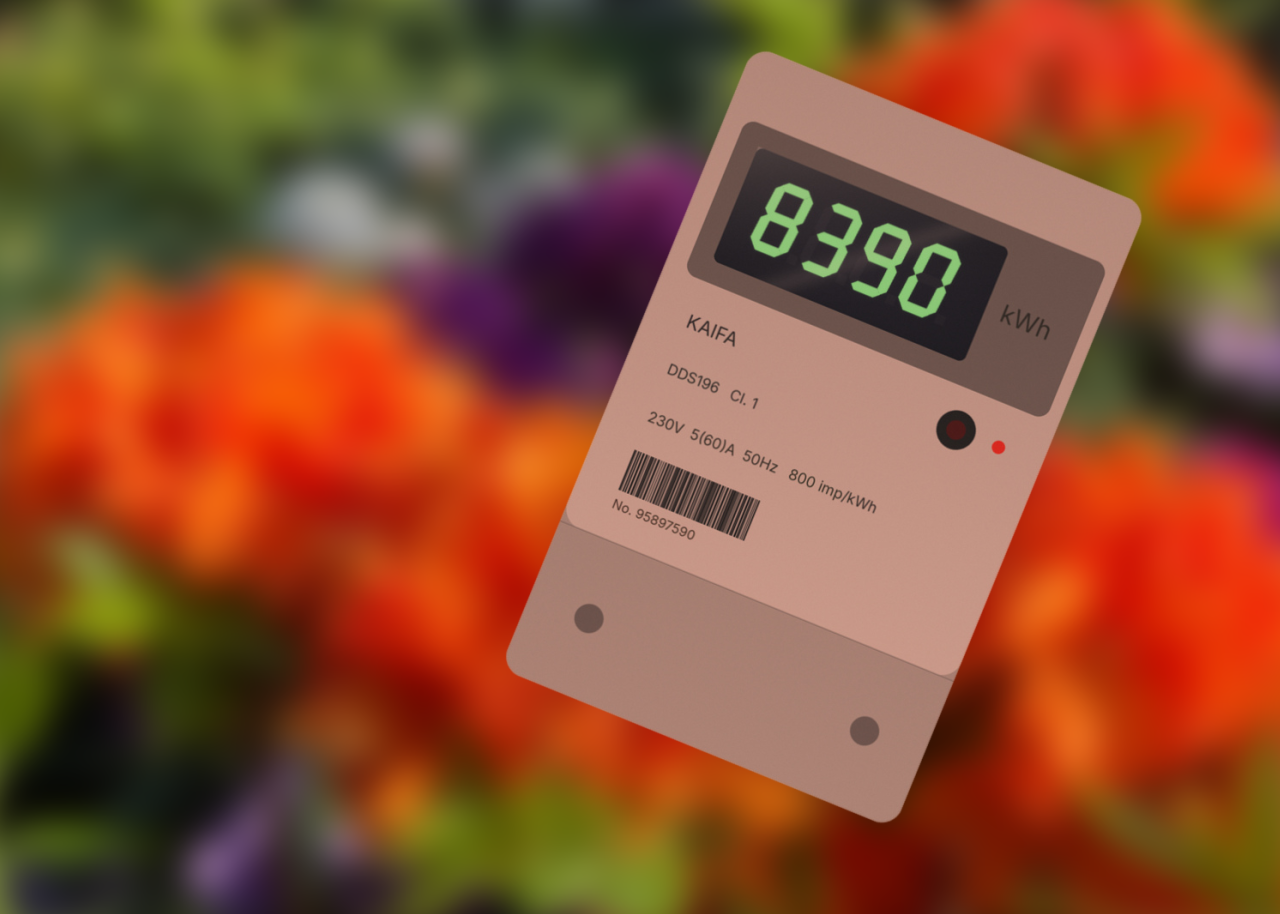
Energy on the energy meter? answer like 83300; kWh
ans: 8390; kWh
